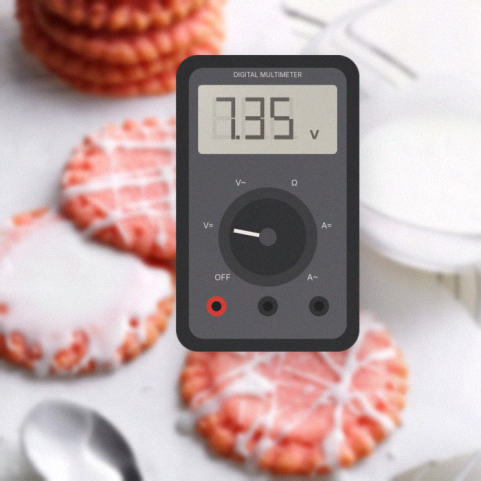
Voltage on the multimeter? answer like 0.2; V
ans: 7.35; V
